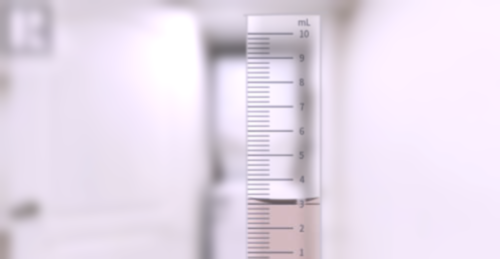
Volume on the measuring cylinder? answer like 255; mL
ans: 3; mL
